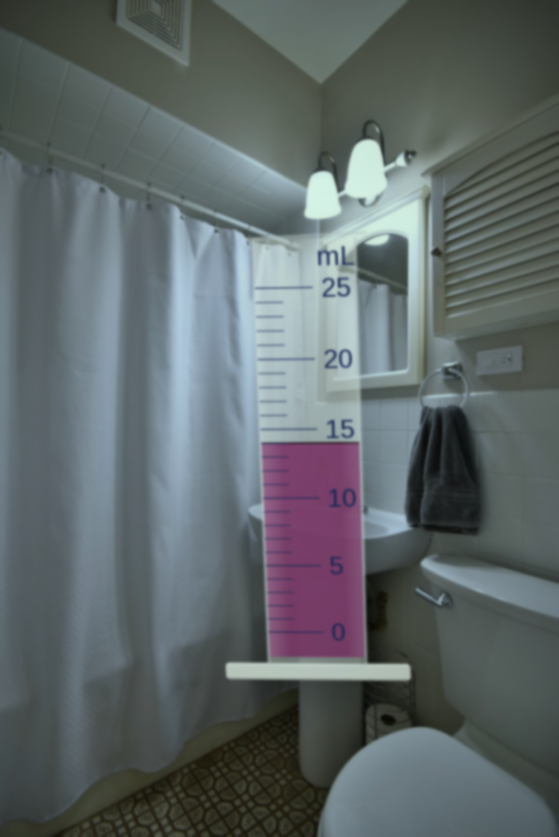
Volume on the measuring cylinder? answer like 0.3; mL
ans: 14; mL
